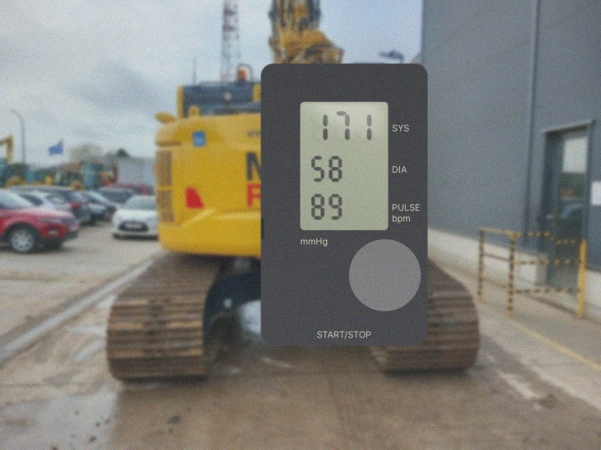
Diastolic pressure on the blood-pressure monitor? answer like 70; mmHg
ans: 58; mmHg
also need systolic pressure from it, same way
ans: 171; mmHg
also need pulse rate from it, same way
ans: 89; bpm
